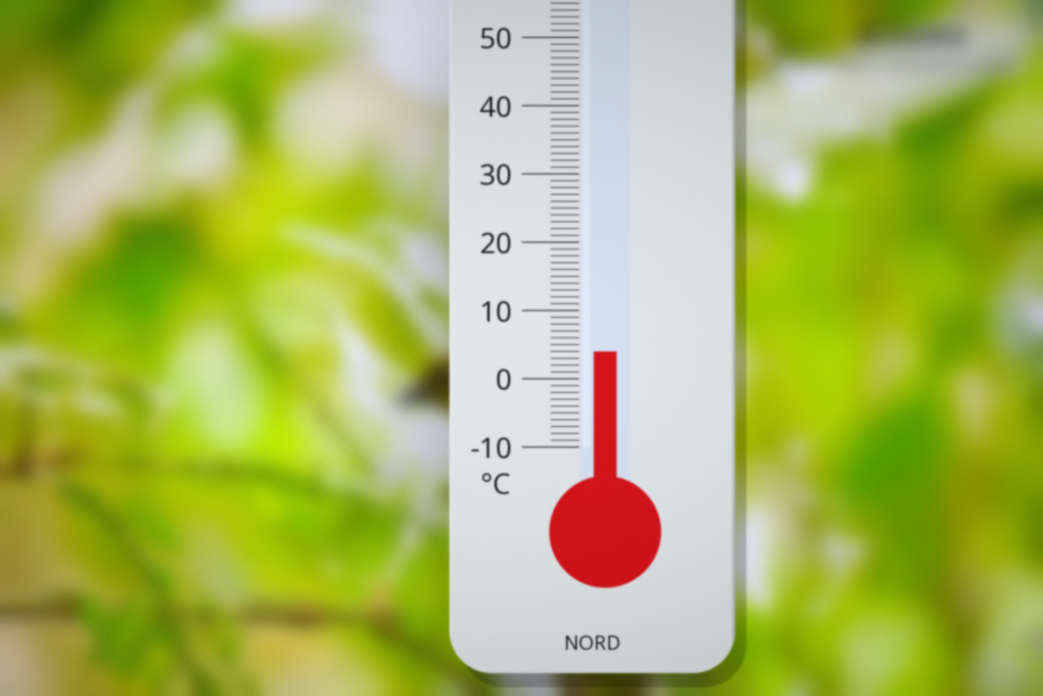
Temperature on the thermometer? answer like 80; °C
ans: 4; °C
